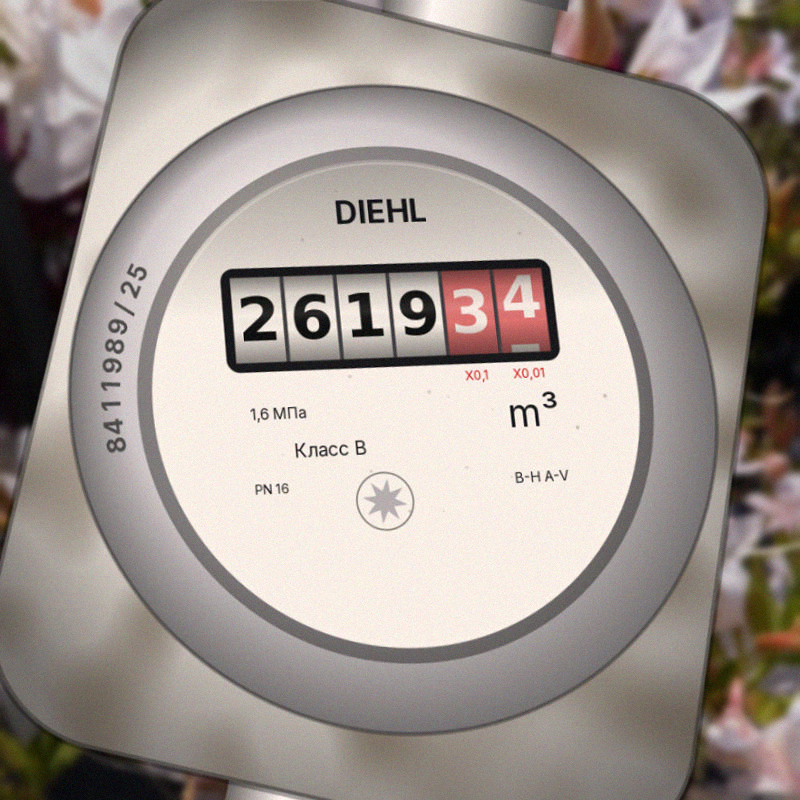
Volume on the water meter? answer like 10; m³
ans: 2619.34; m³
